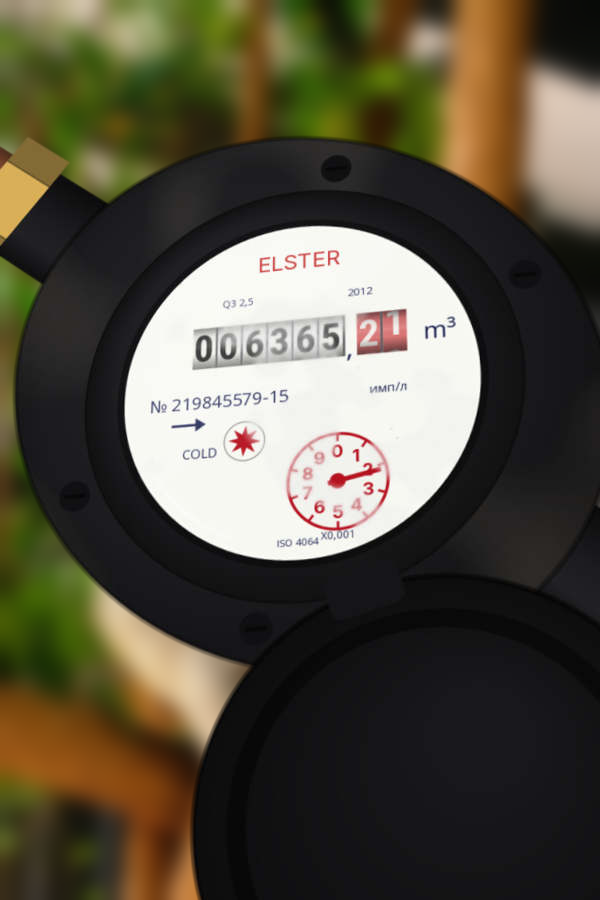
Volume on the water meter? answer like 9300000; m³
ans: 6365.212; m³
